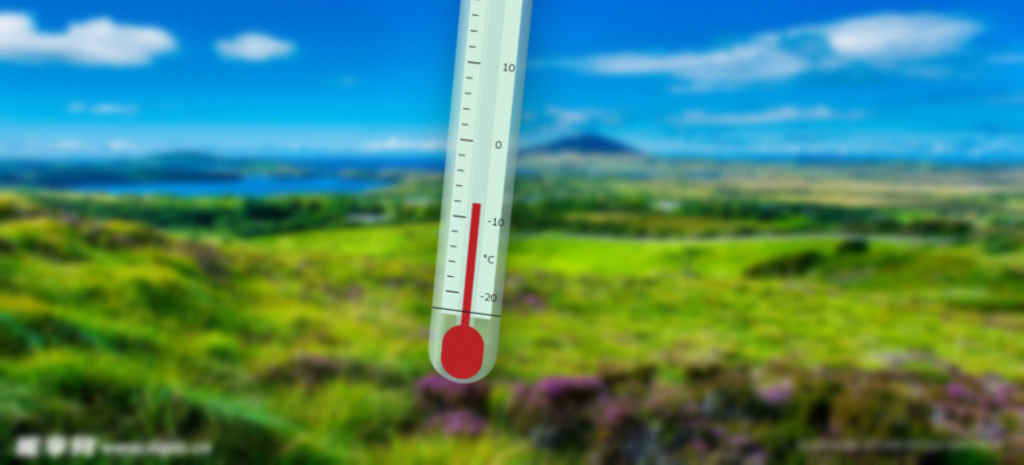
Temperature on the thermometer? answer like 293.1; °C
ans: -8; °C
